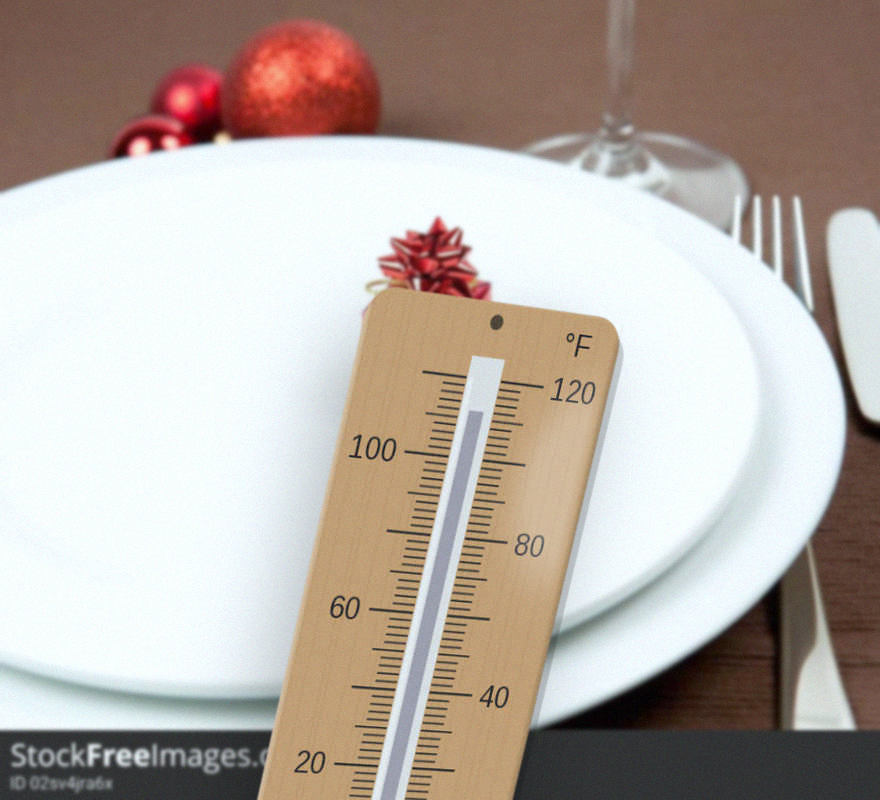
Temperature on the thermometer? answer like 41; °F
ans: 112; °F
